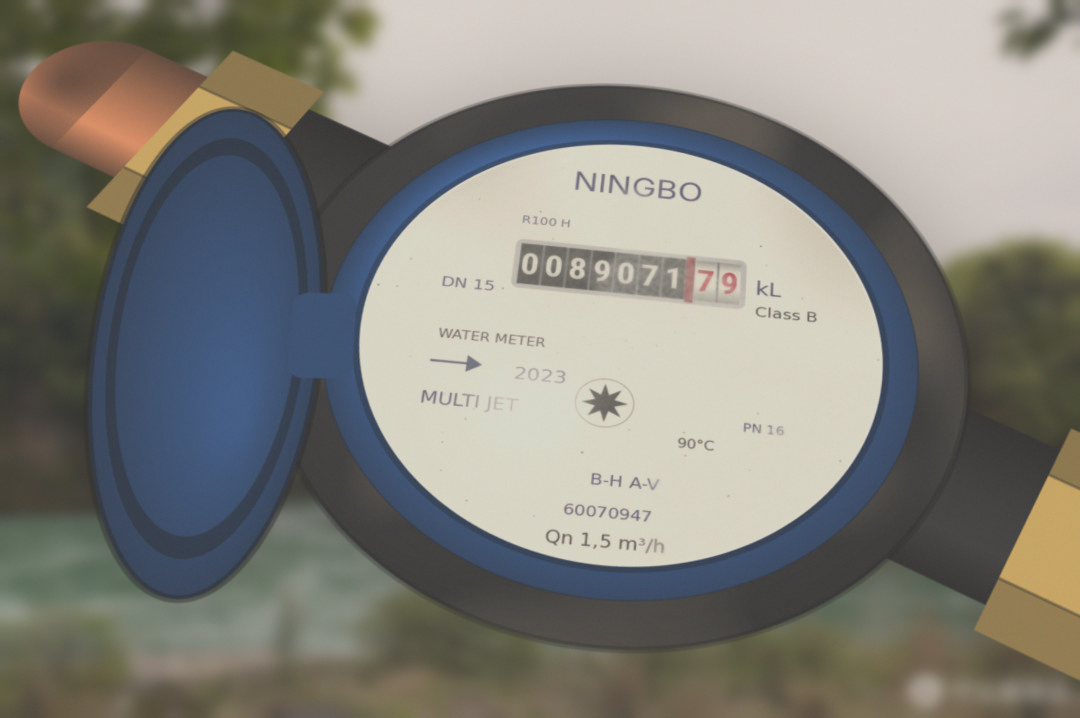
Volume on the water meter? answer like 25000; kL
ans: 89071.79; kL
